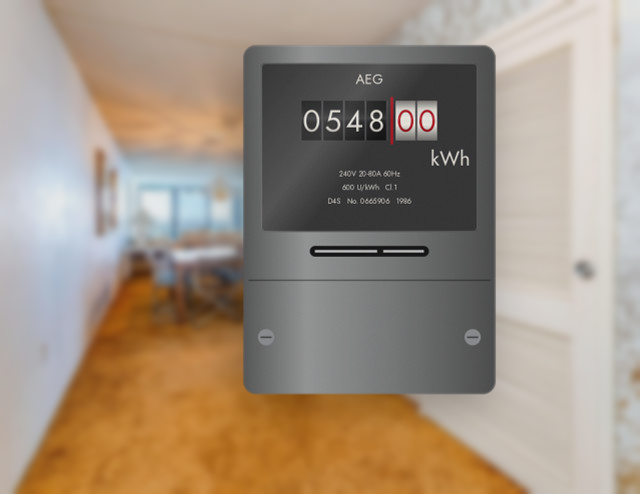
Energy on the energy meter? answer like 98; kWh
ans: 548.00; kWh
